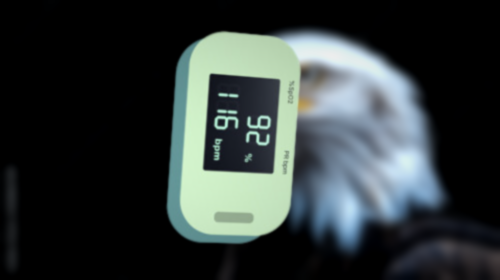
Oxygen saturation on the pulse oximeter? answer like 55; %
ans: 92; %
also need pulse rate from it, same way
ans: 116; bpm
